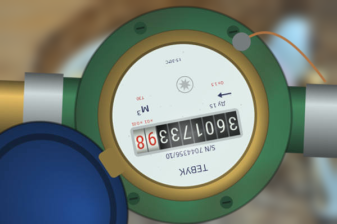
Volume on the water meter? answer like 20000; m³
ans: 3601733.98; m³
